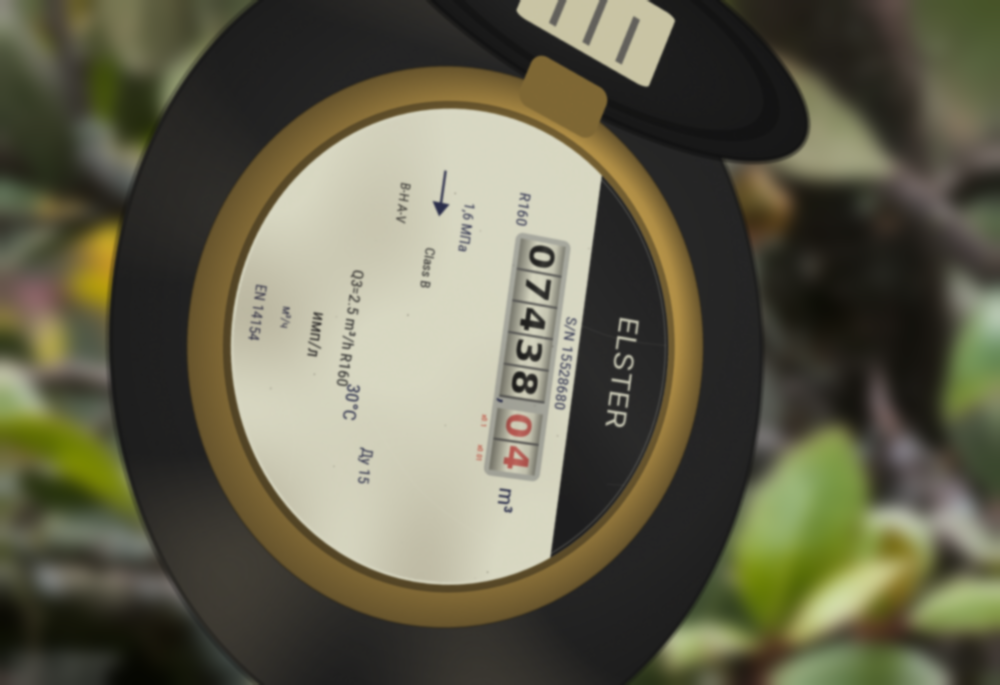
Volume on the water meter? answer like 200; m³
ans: 7438.04; m³
